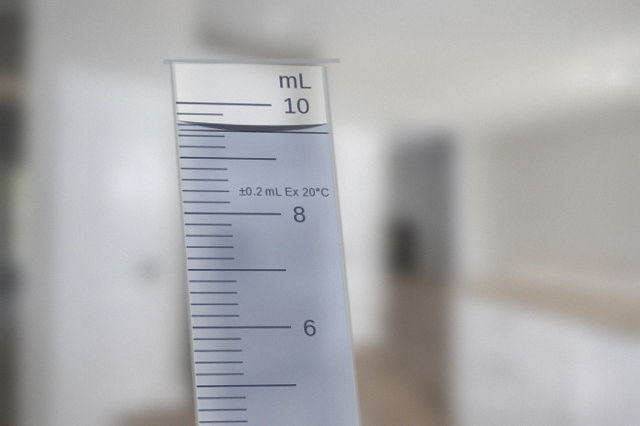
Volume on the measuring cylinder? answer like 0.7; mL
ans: 9.5; mL
